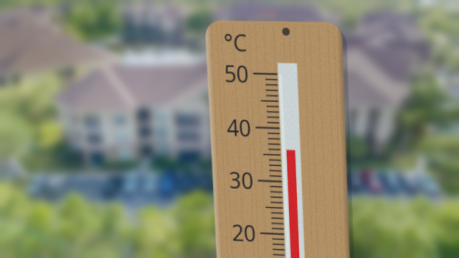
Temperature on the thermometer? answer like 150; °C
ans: 36; °C
